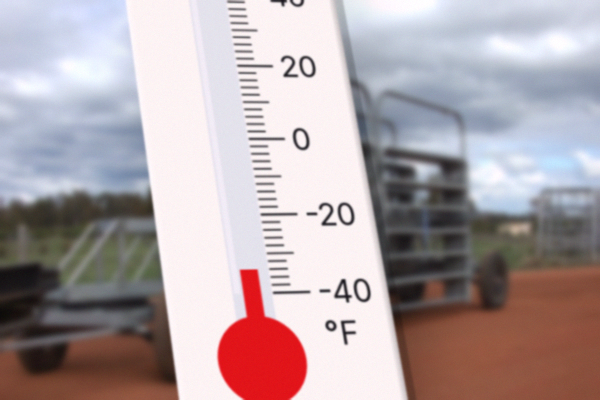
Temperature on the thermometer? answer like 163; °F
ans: -34; °F
